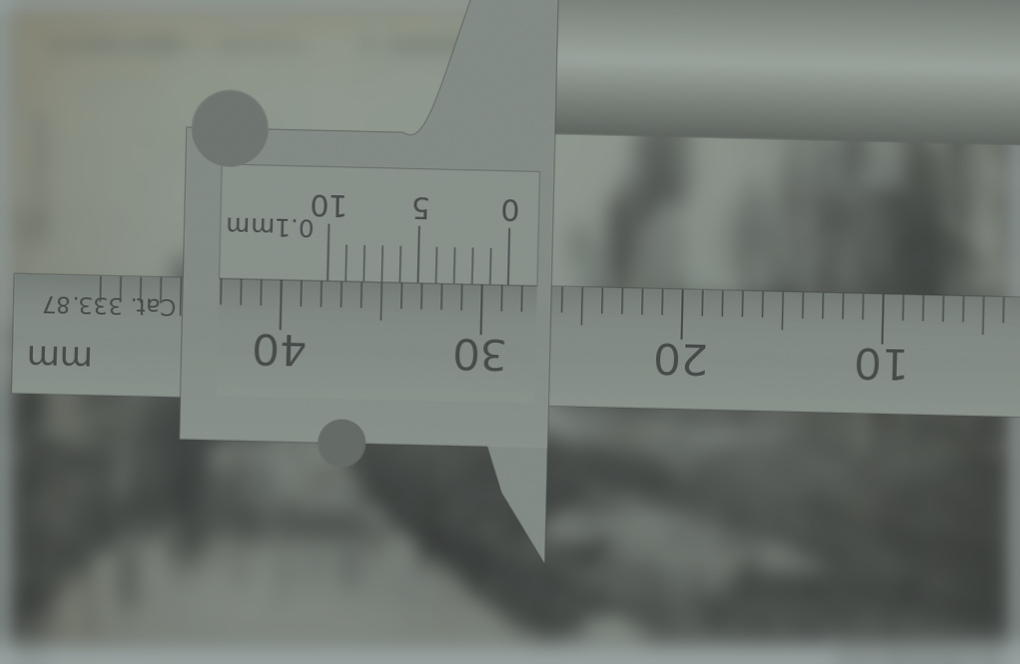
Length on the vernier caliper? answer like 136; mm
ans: 28.7; mm
